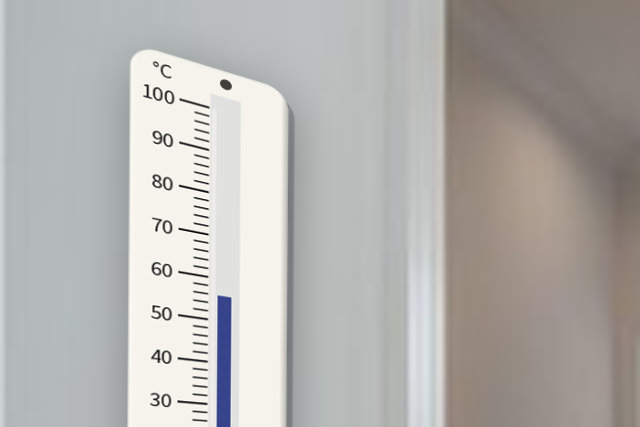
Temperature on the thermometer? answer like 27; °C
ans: 56; °C
